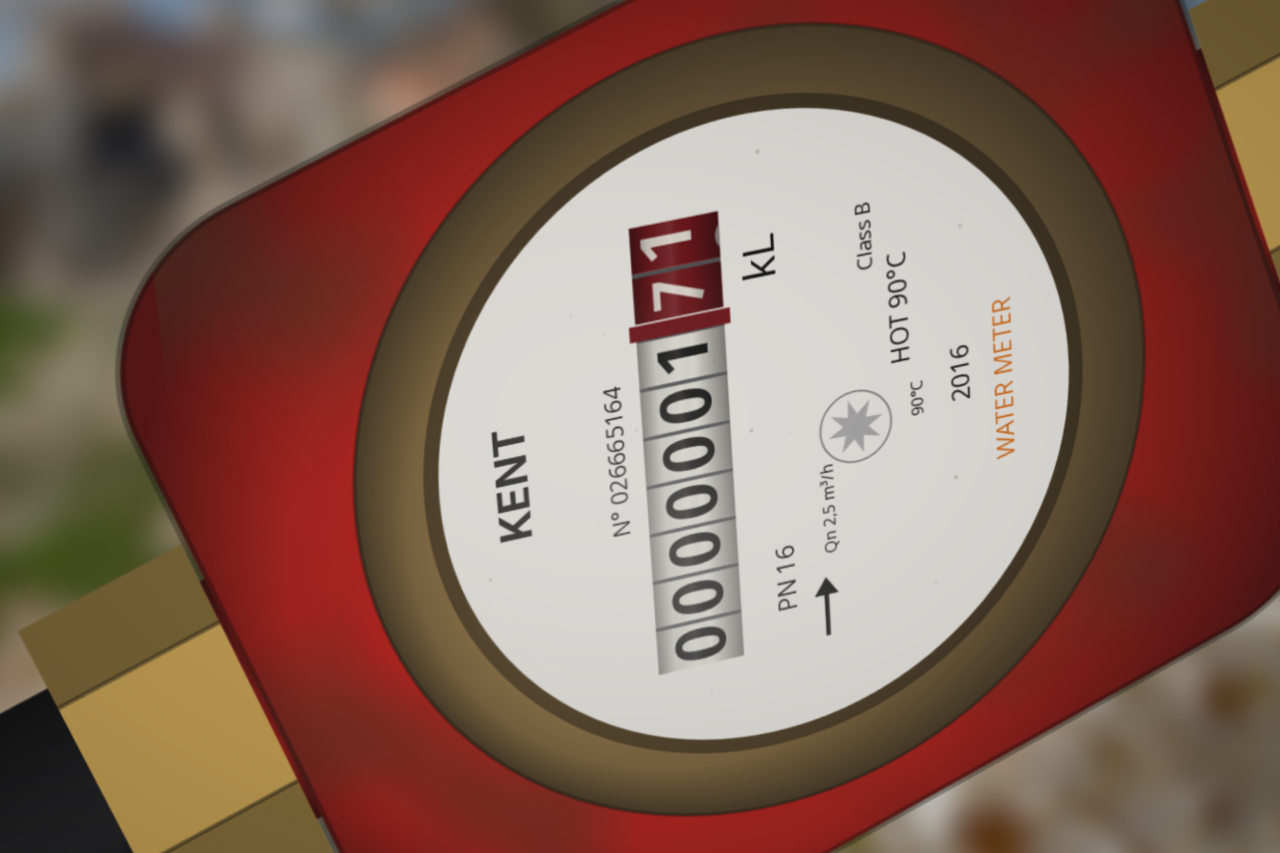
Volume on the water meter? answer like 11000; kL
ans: 1.71; kL
